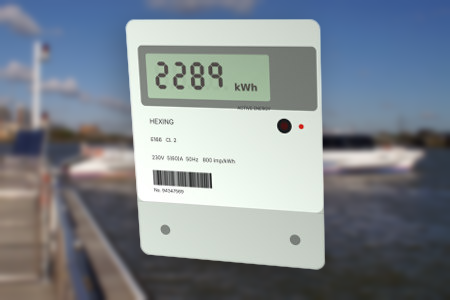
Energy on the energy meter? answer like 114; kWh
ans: 2289; kWh
